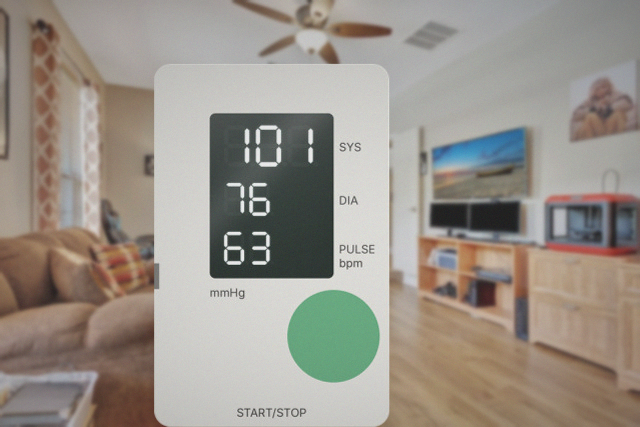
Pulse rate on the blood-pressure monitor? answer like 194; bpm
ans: 63; bpm
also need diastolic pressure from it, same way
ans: 76; mmHg
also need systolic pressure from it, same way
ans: 101; mmHg
